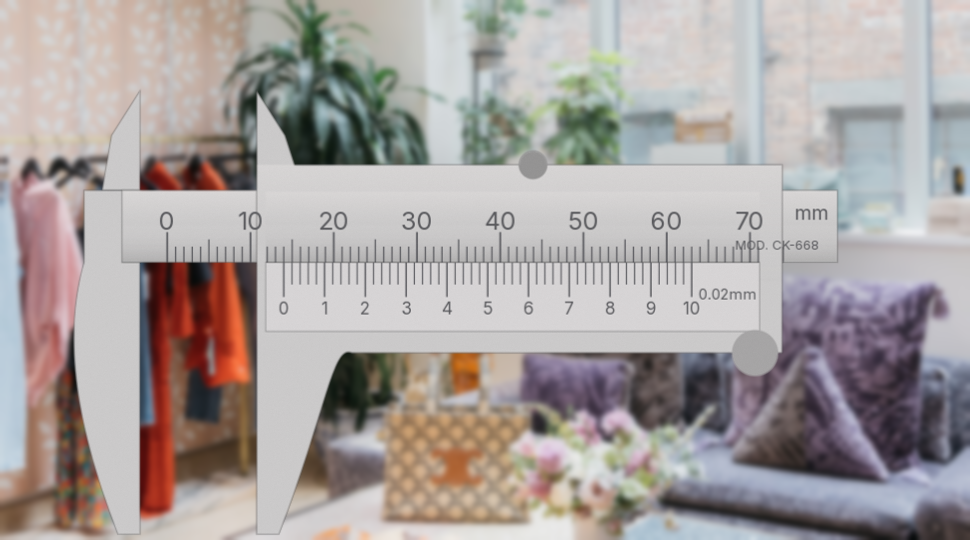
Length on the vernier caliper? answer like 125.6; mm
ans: 14.0; mm
